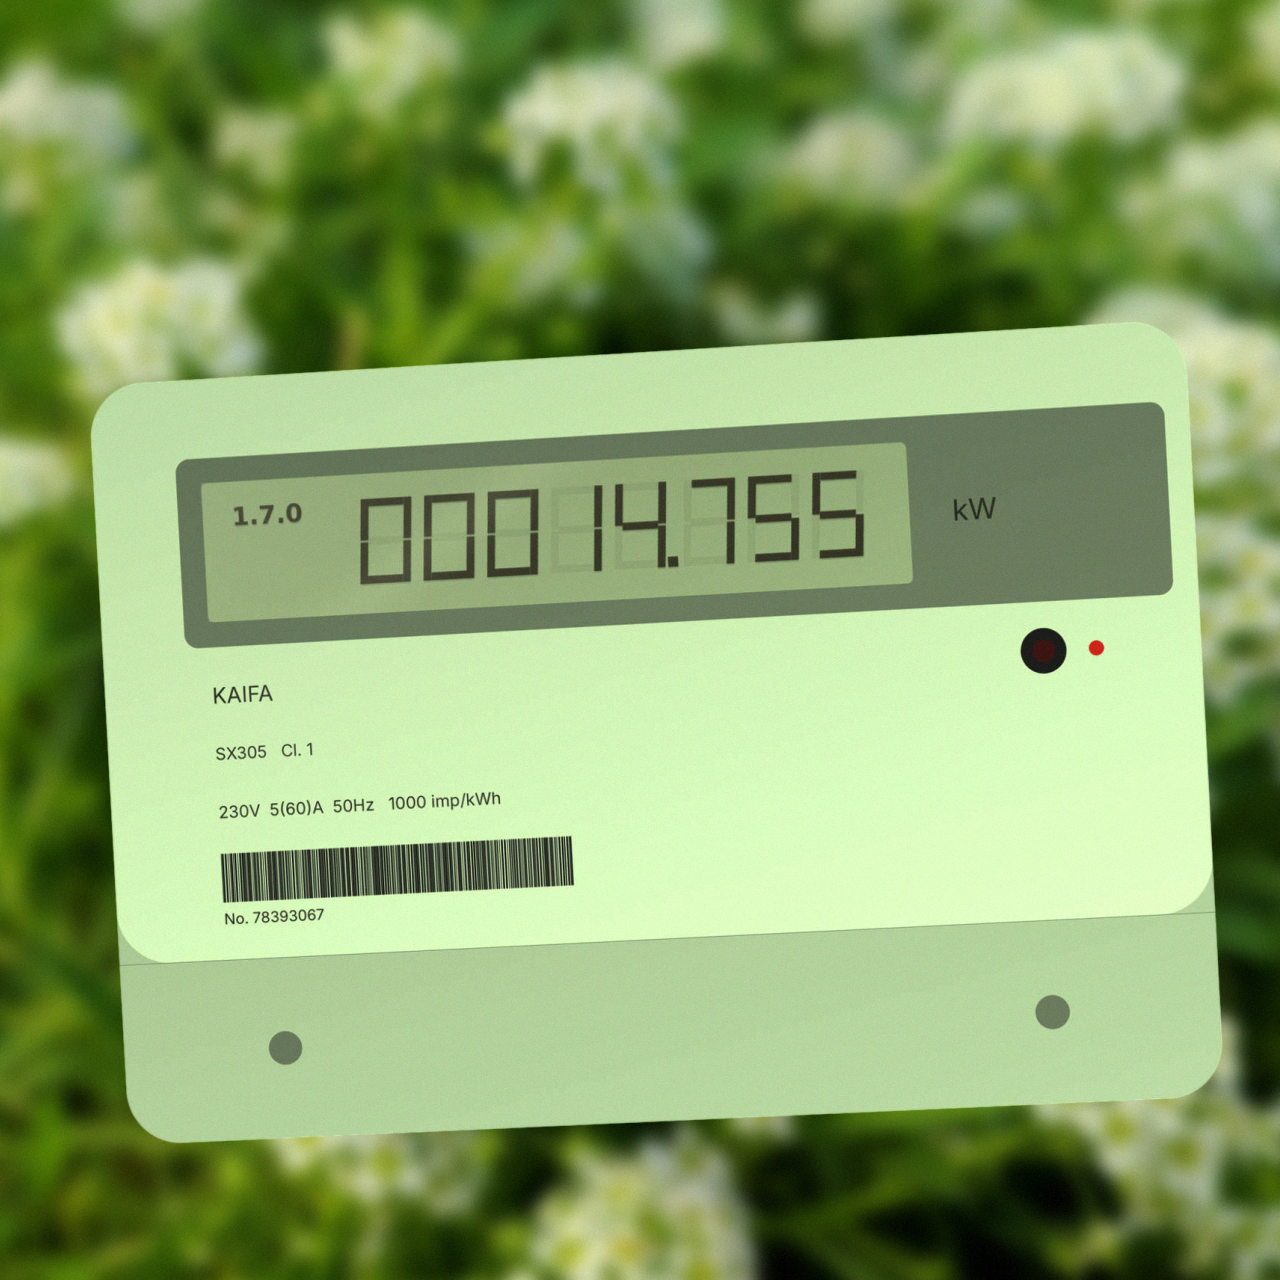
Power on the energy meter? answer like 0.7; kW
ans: 14.755; kW
